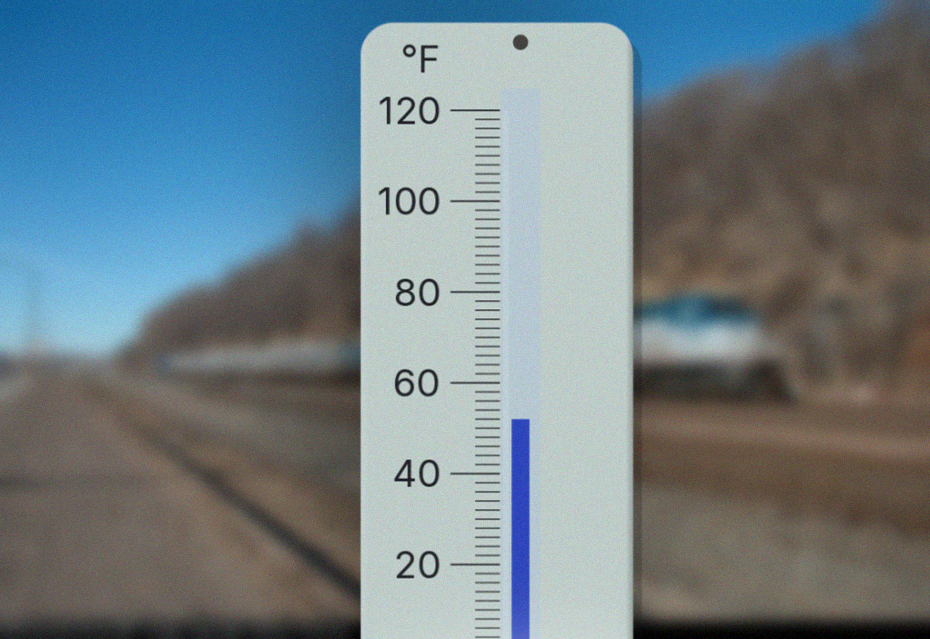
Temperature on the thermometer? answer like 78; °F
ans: 52; °F
